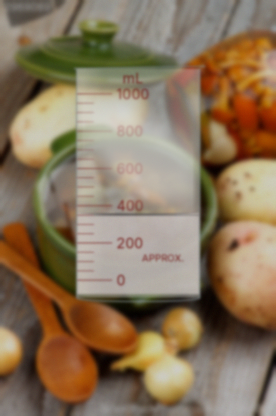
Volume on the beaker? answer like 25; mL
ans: 350; mL
